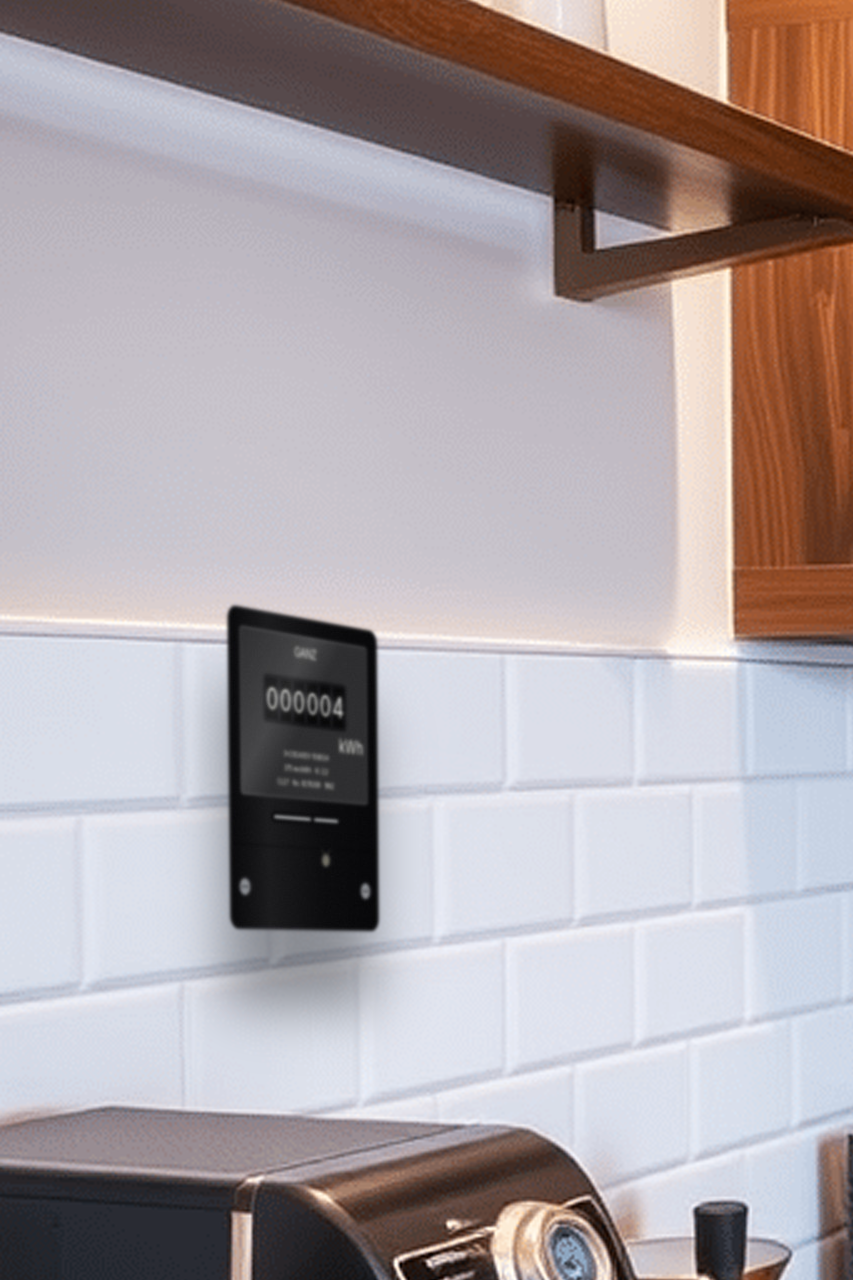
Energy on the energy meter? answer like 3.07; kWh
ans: 4; kWh
